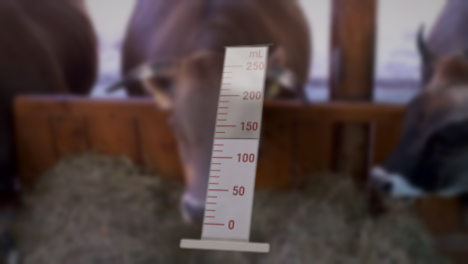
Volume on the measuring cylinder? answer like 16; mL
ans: 130; mL
